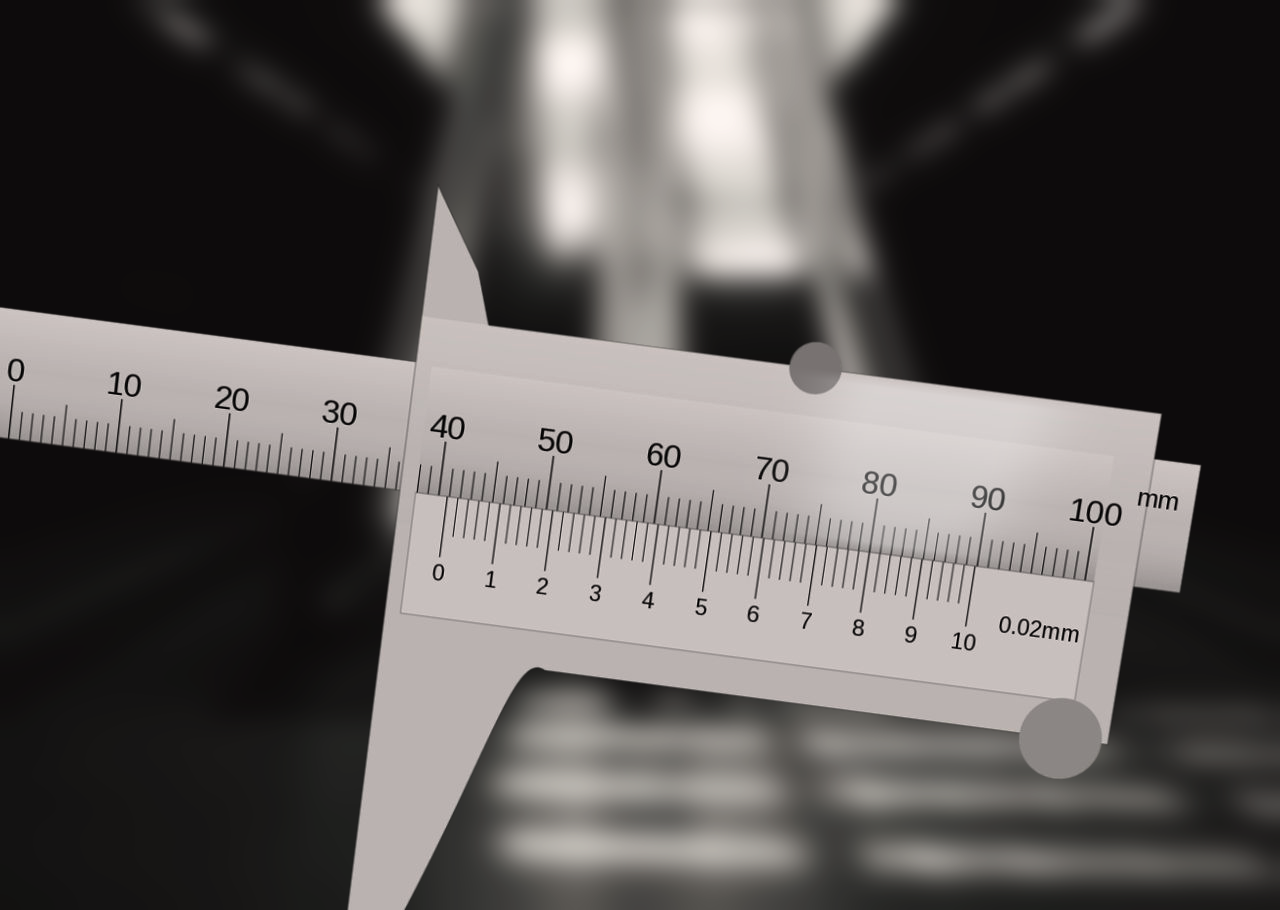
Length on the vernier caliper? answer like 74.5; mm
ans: 40.8; mm
